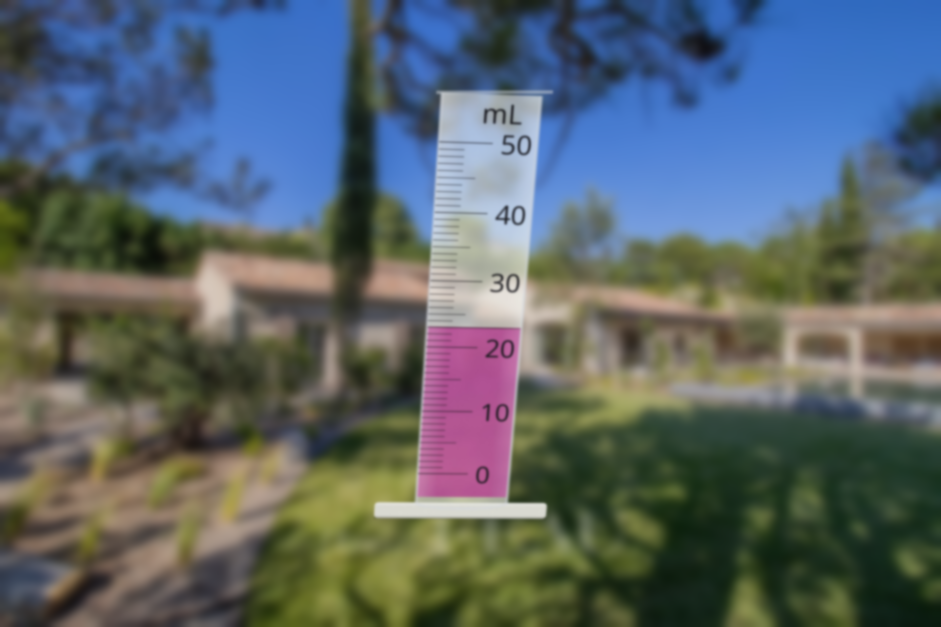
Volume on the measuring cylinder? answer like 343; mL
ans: 23; mL
